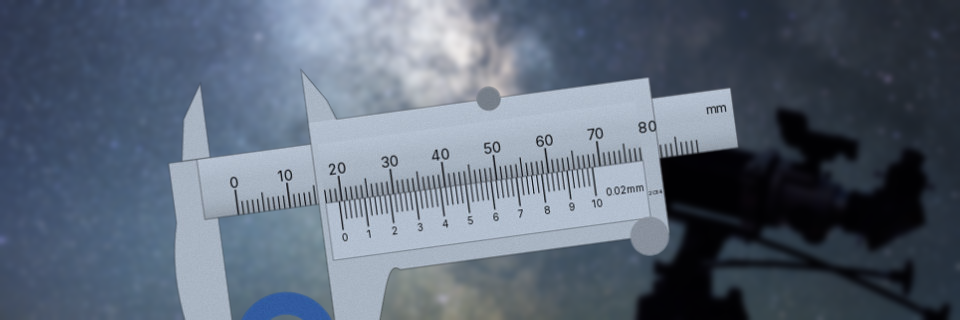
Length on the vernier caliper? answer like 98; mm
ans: 19.5; mm
